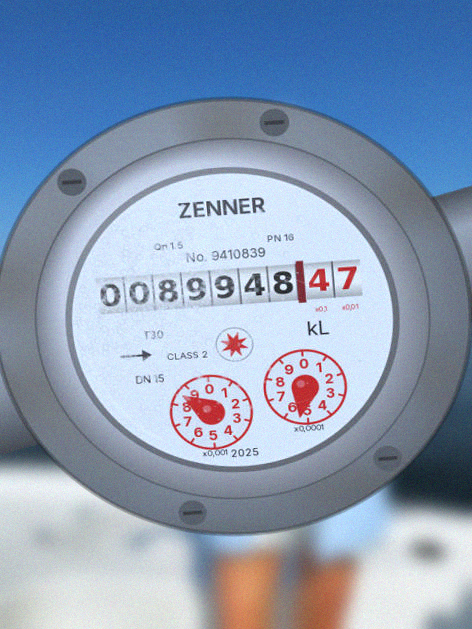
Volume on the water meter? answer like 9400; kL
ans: 89948.4785; kL
